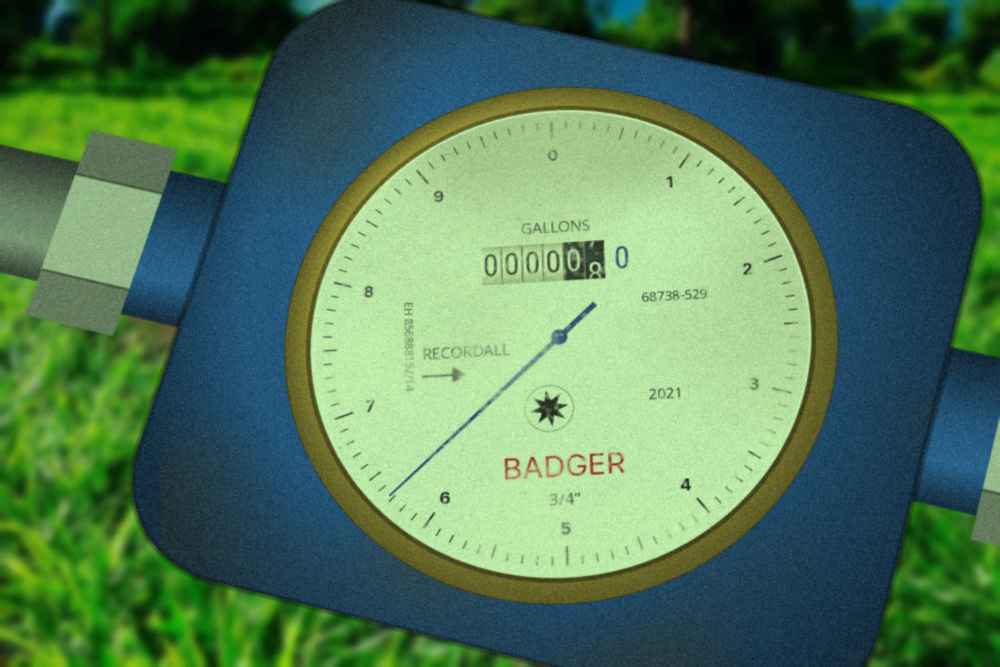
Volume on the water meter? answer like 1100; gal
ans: 76.3; gal
